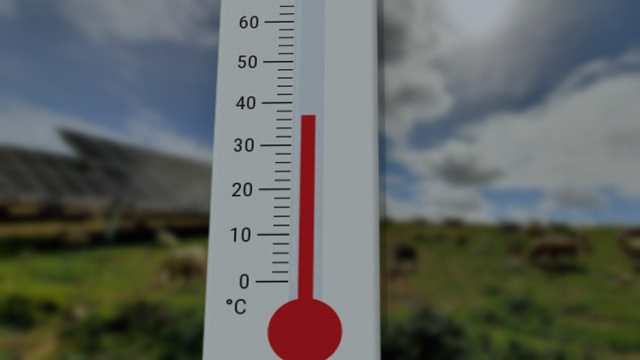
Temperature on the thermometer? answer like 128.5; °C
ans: 37; °C
